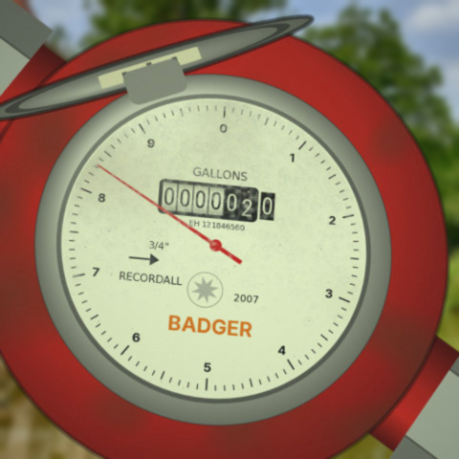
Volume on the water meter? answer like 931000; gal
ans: 18.3; gal
